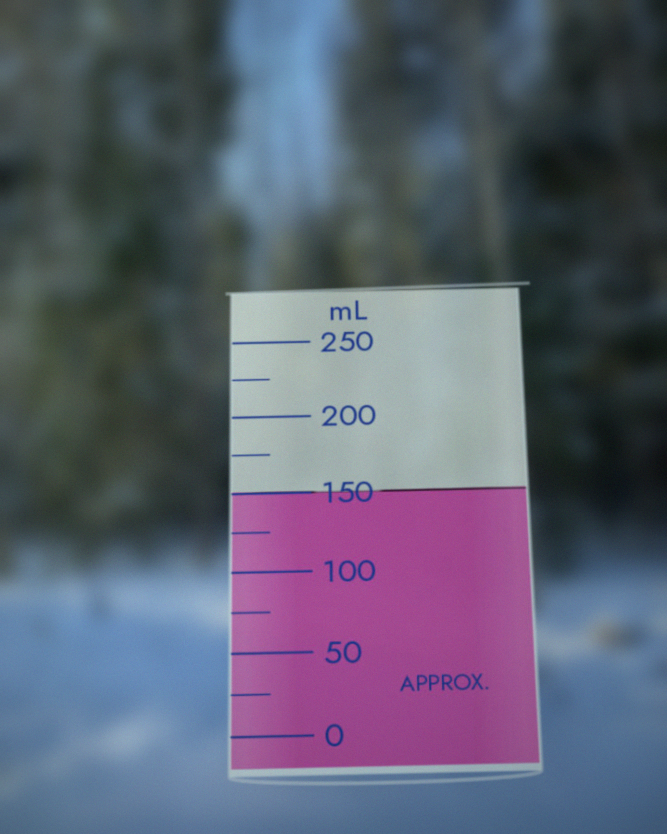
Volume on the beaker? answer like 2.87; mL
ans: 150; mL
